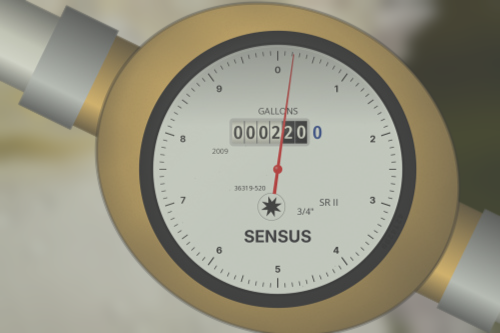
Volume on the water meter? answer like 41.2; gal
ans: 2200.2; gal
